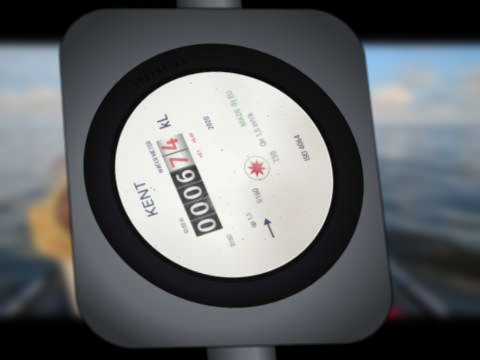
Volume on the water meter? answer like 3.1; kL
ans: 6.74; kL
